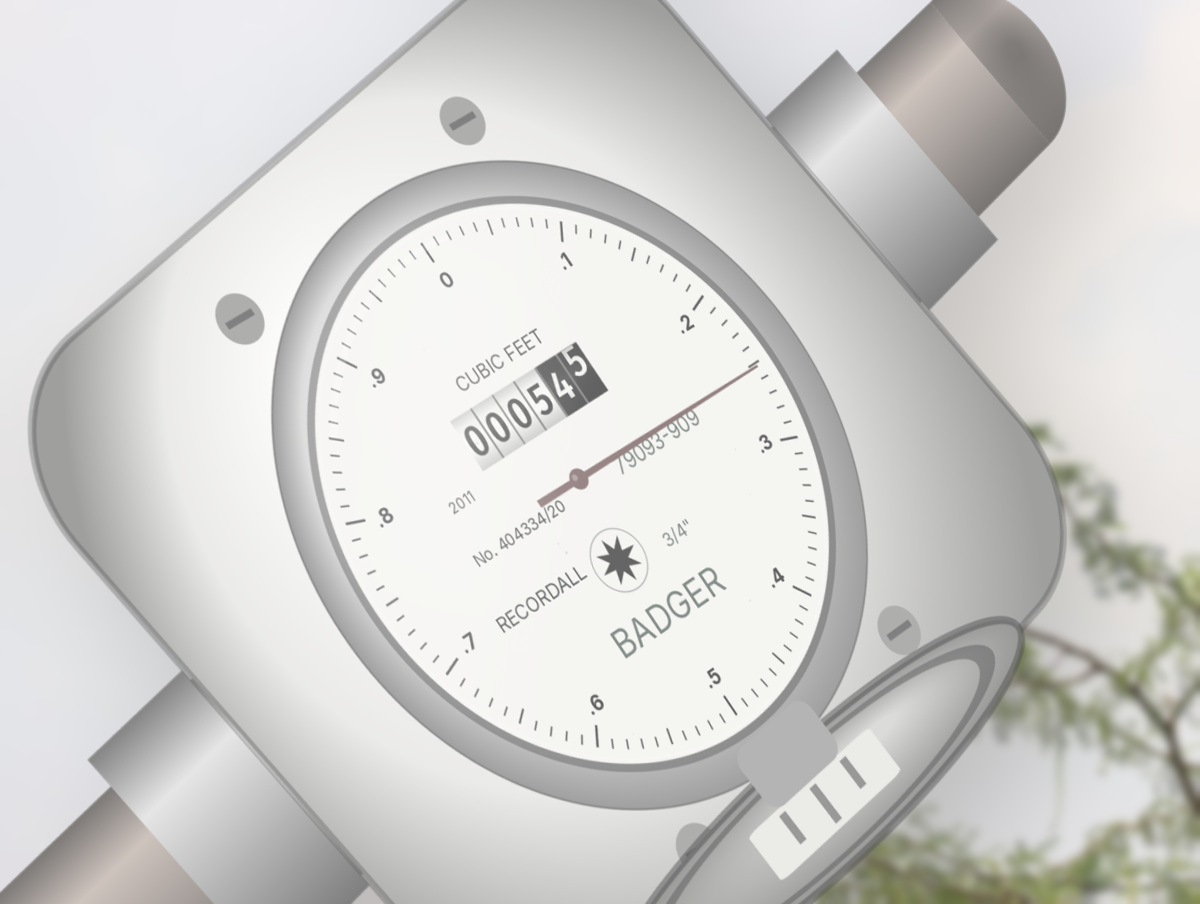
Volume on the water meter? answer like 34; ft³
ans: 545.25; ft³
